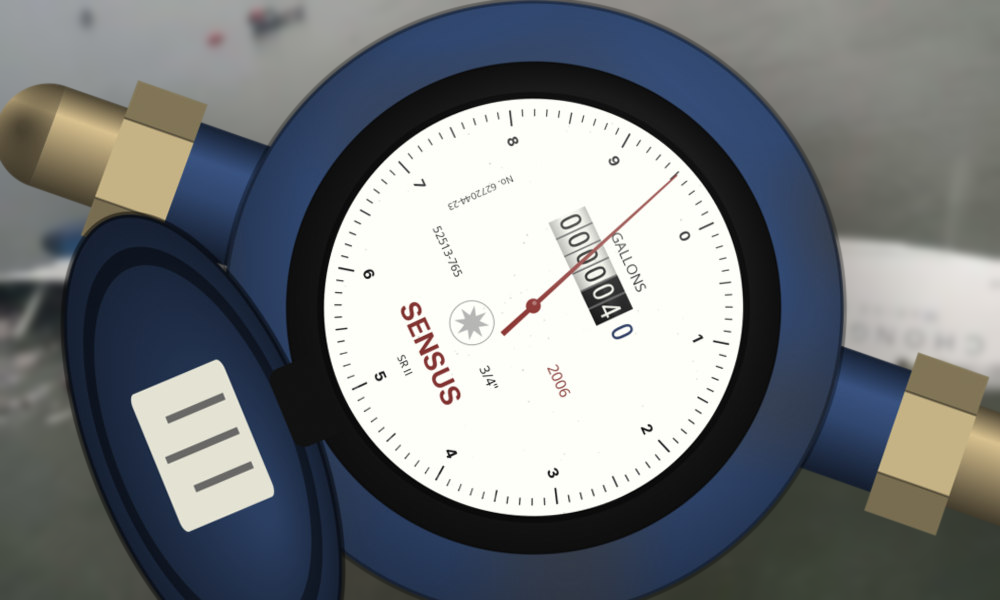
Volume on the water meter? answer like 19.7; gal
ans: 39.5; gal
